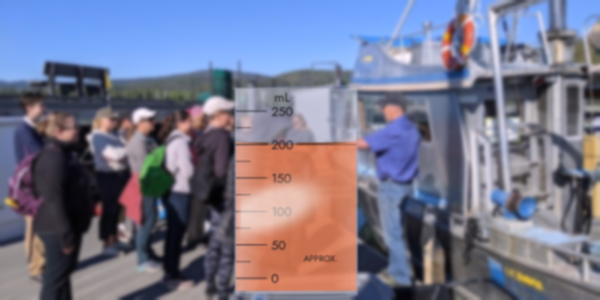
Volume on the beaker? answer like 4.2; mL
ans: 200; mL
